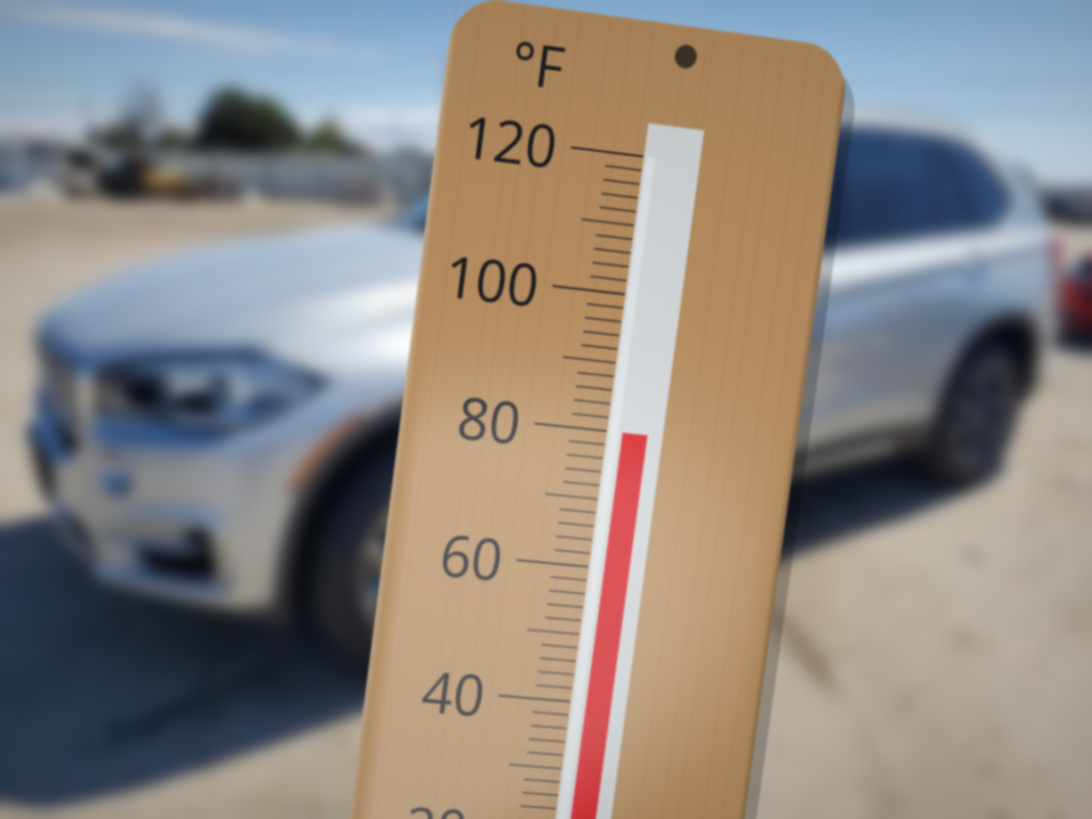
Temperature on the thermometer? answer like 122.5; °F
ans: 80; °F
